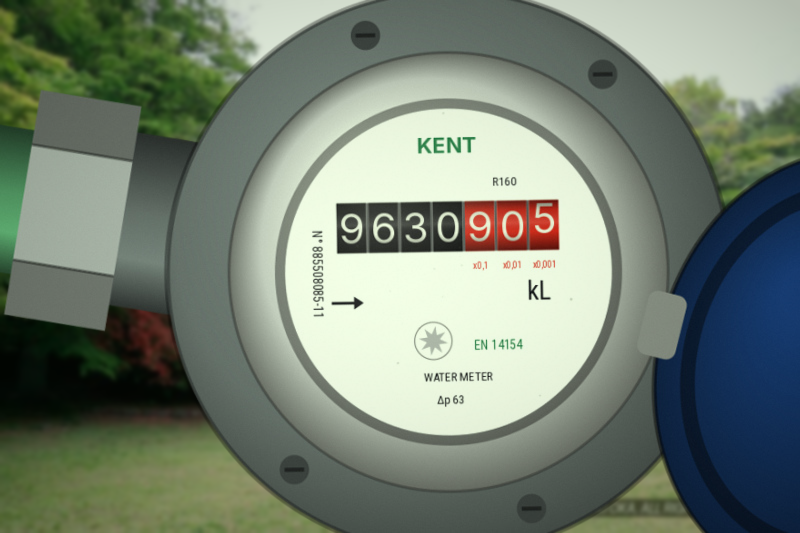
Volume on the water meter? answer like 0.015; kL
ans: 9630.905; kL
